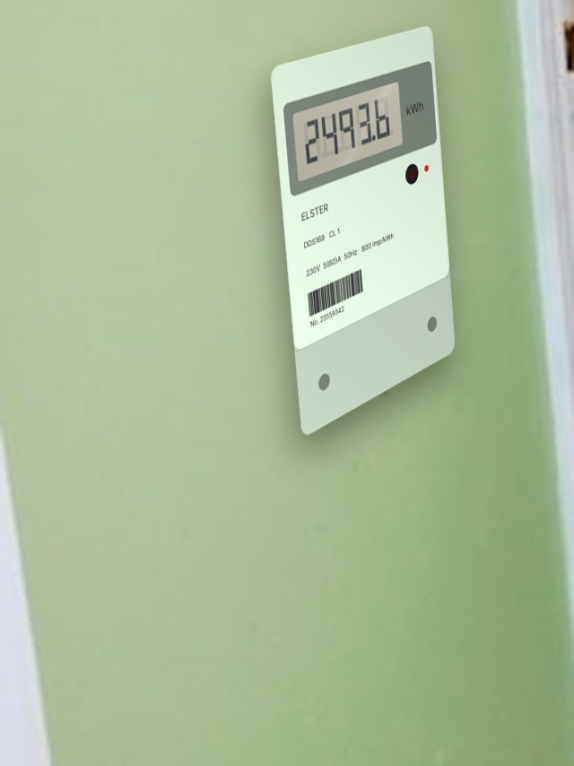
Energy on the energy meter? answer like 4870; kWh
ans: 2493.6; kWh
